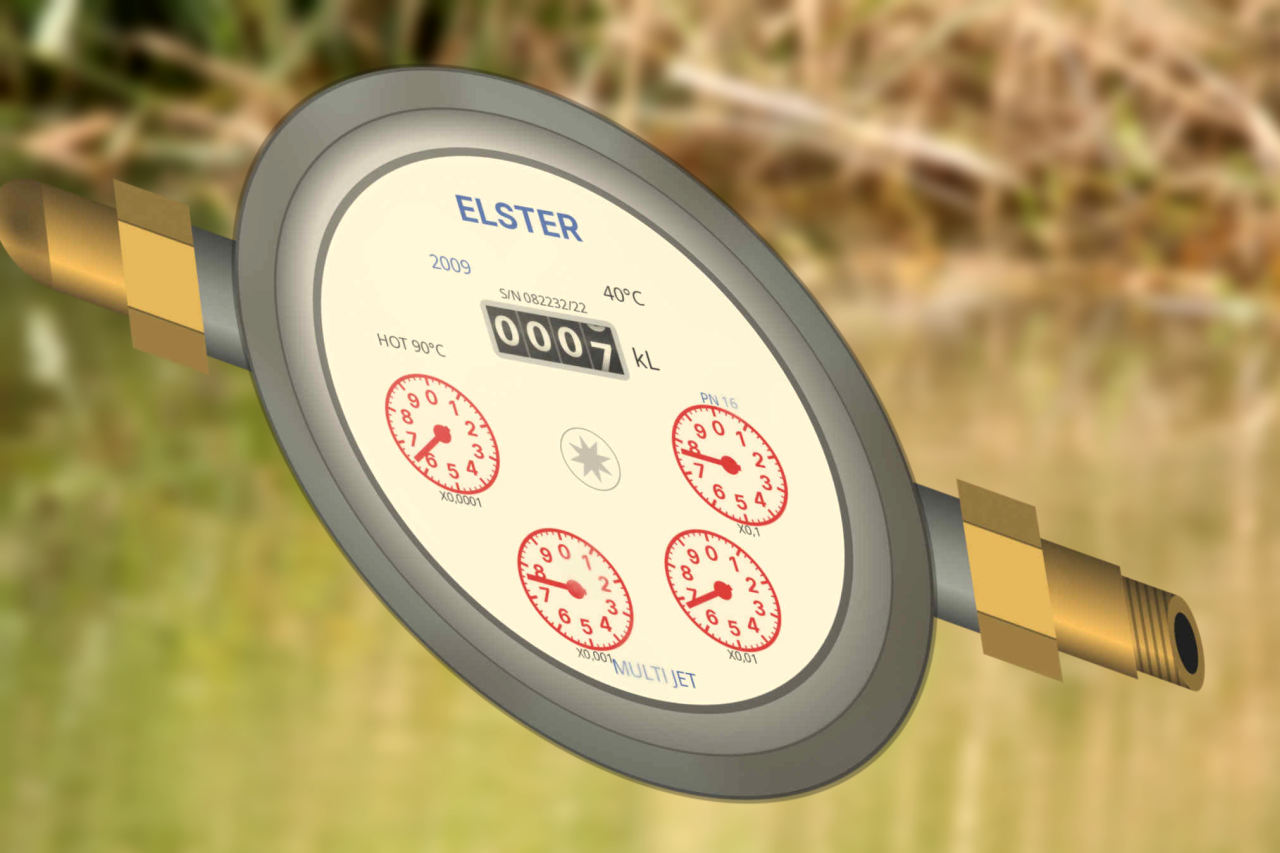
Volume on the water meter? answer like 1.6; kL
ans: 6.7676; kL
